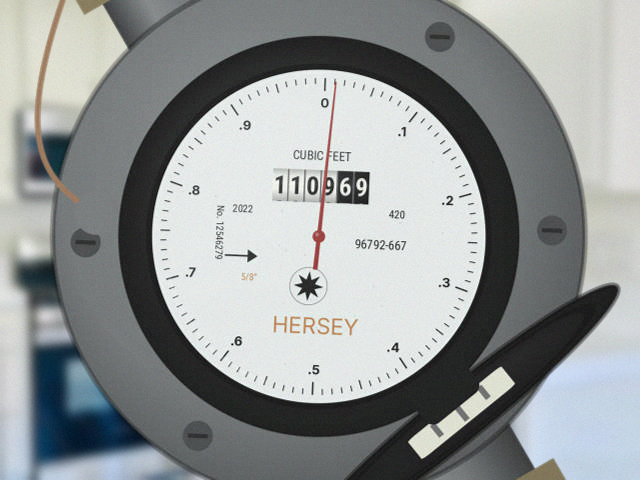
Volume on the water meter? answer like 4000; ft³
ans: 110969.01; ft³
